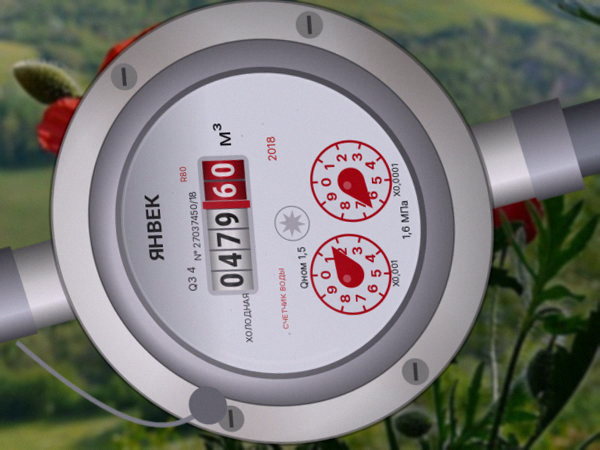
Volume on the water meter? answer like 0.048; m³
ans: 479.6016; m³
